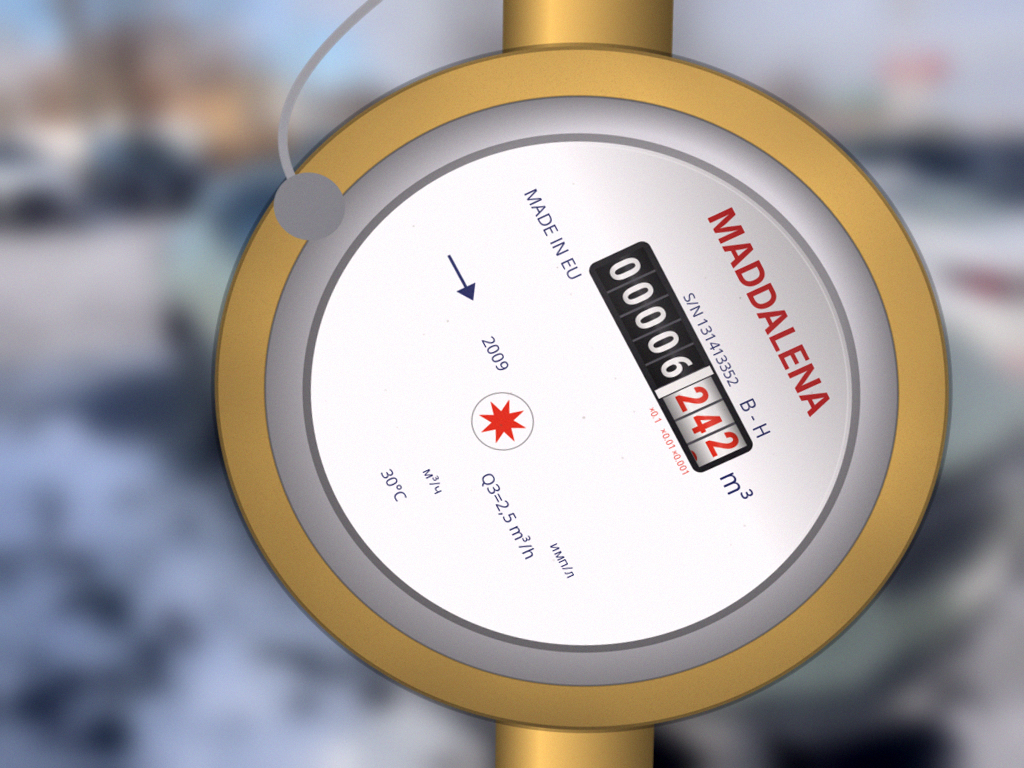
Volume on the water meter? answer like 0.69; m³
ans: 6.242; m³
